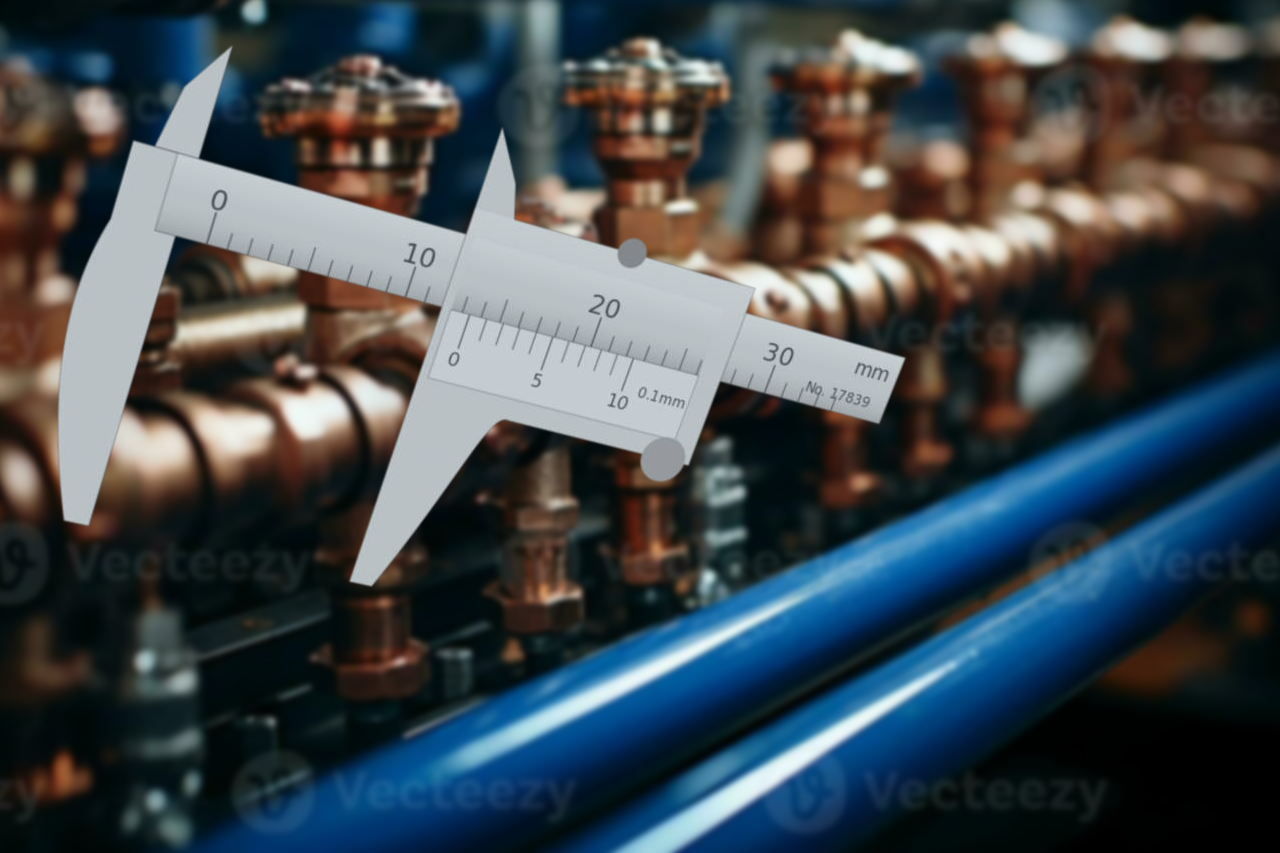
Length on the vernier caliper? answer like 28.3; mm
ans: 13.4; mm
